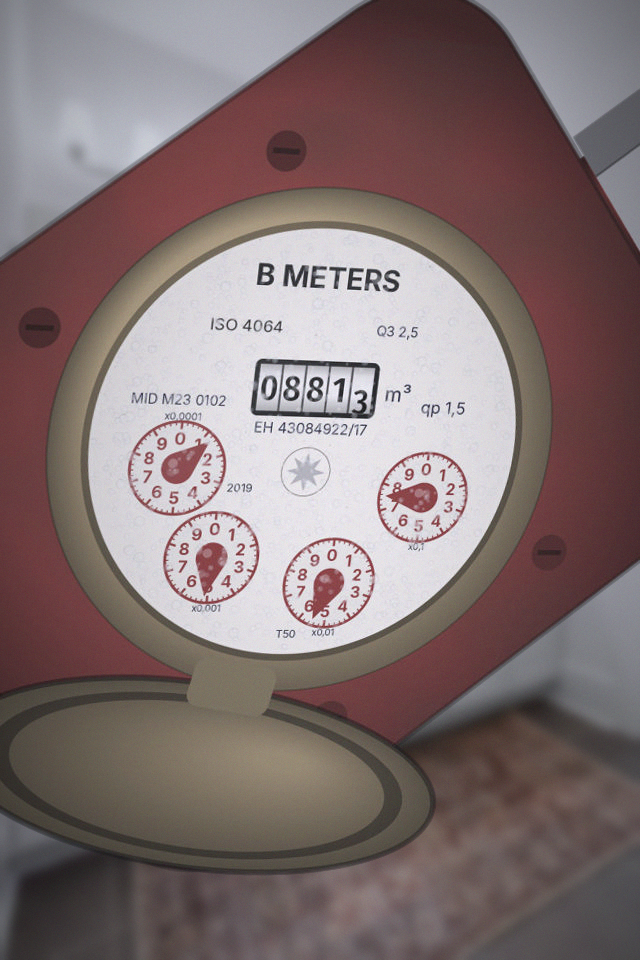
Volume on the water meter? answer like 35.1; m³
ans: 8812.7551; m³
